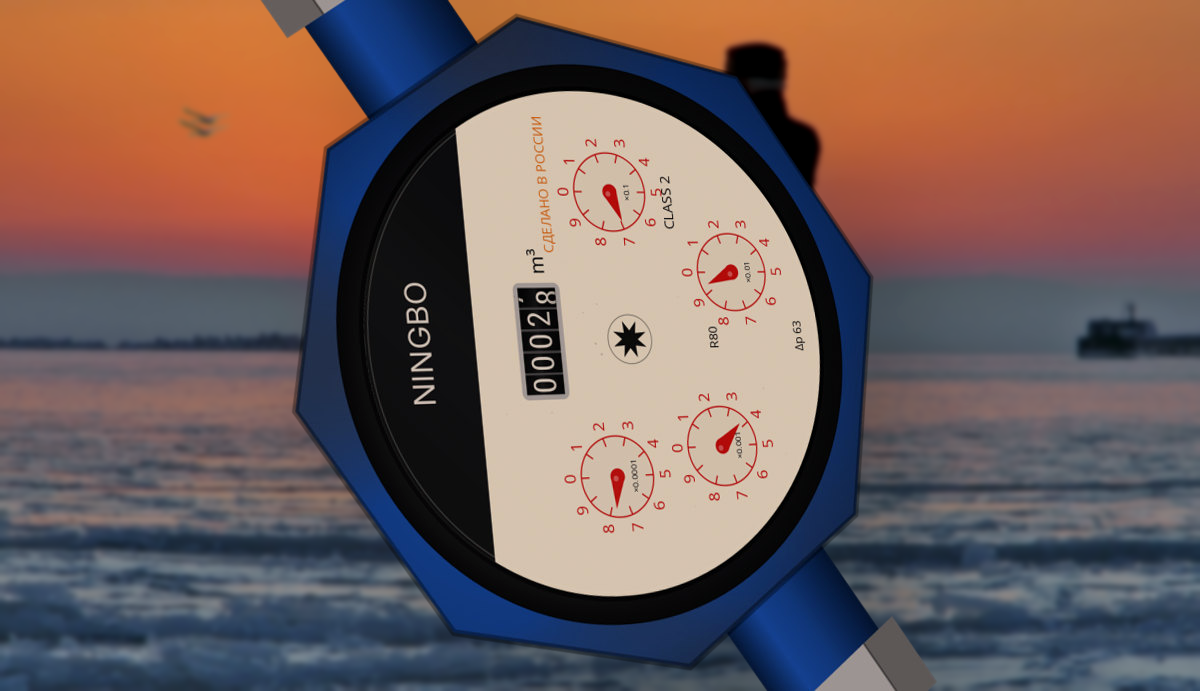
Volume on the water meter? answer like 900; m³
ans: 27.6937; m³
